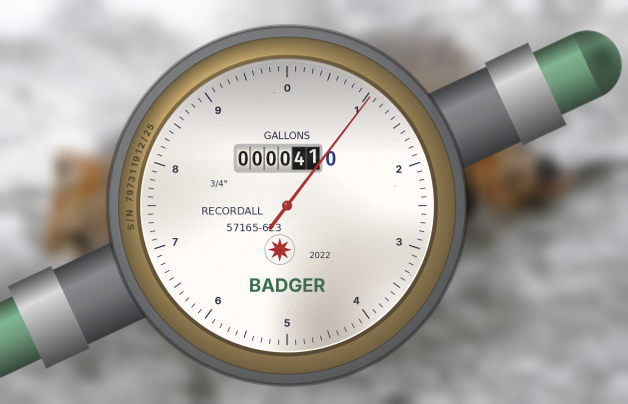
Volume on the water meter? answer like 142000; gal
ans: 411.0; gal
